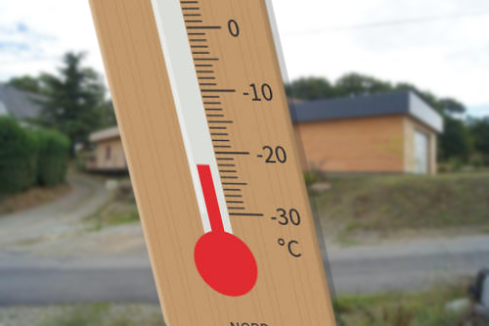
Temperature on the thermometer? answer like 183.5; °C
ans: -22; °C
